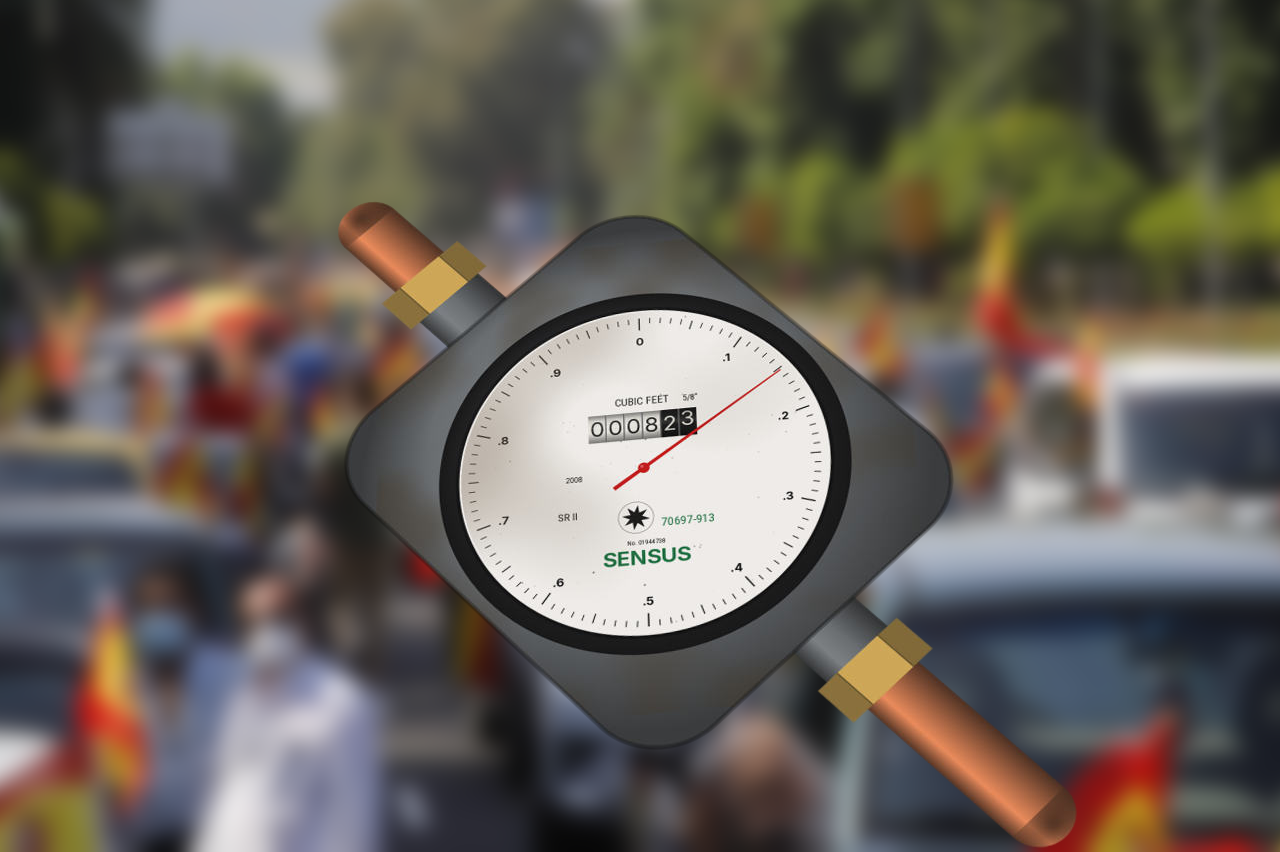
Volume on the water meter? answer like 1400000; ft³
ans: 823.15; ft³
